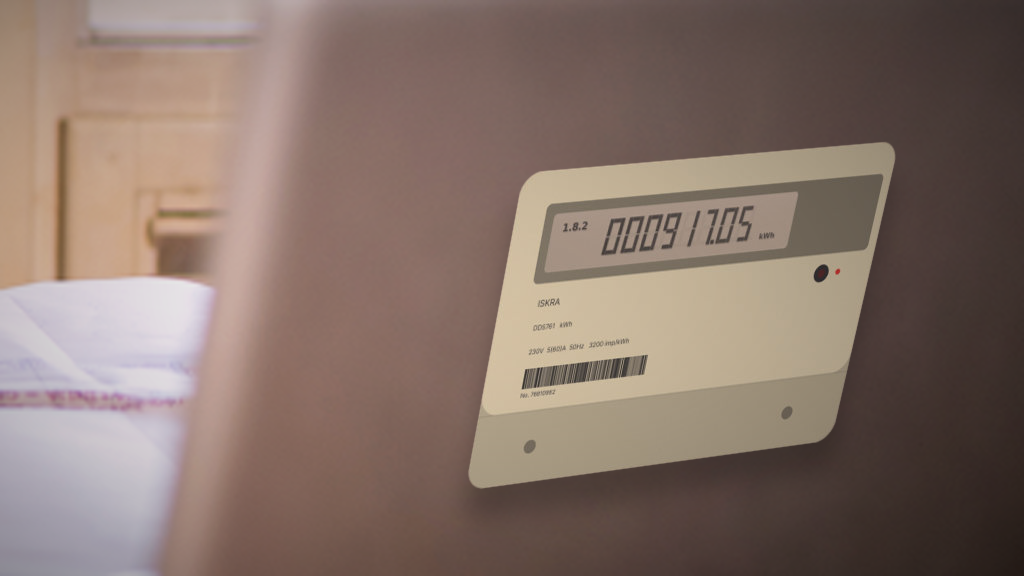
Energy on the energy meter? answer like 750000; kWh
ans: 917.05; kWh
